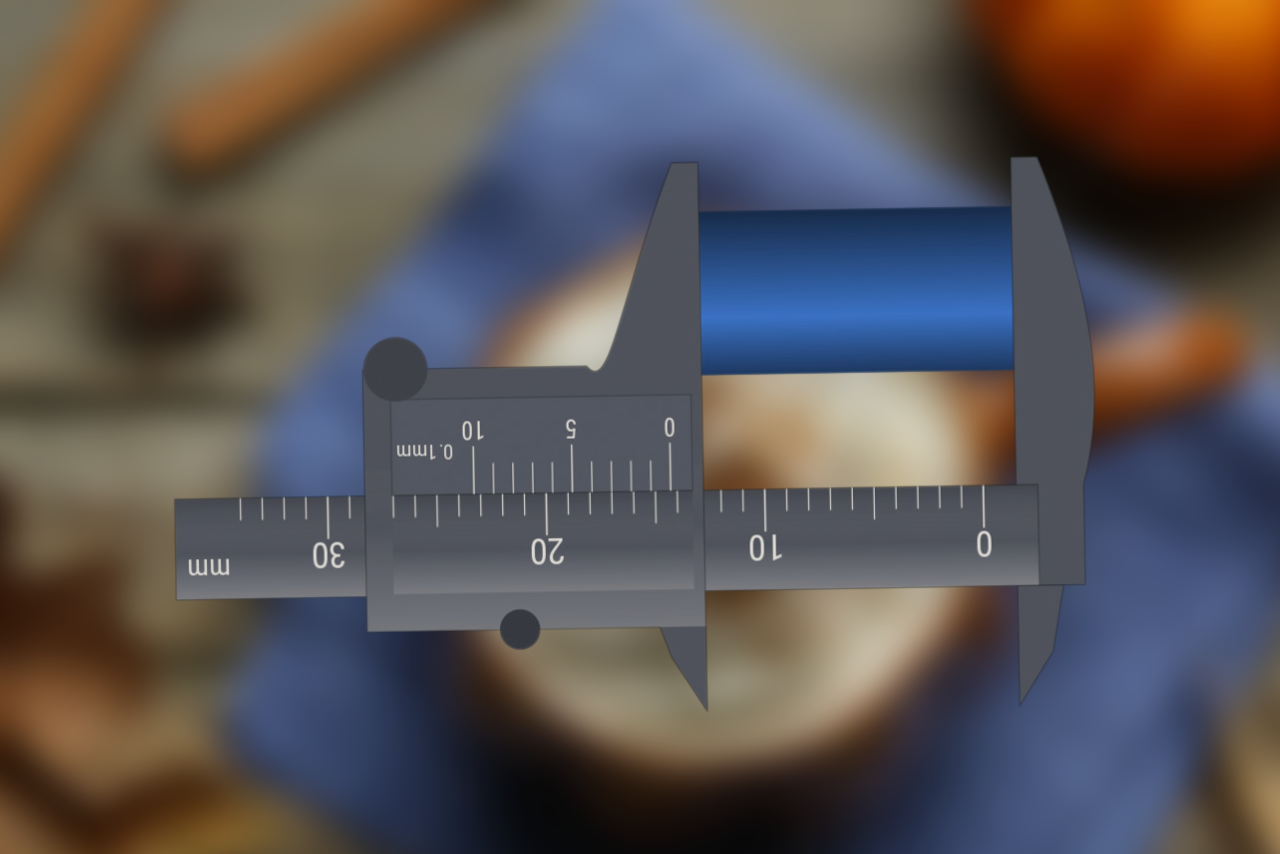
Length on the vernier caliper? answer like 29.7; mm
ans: 14.3; mm
